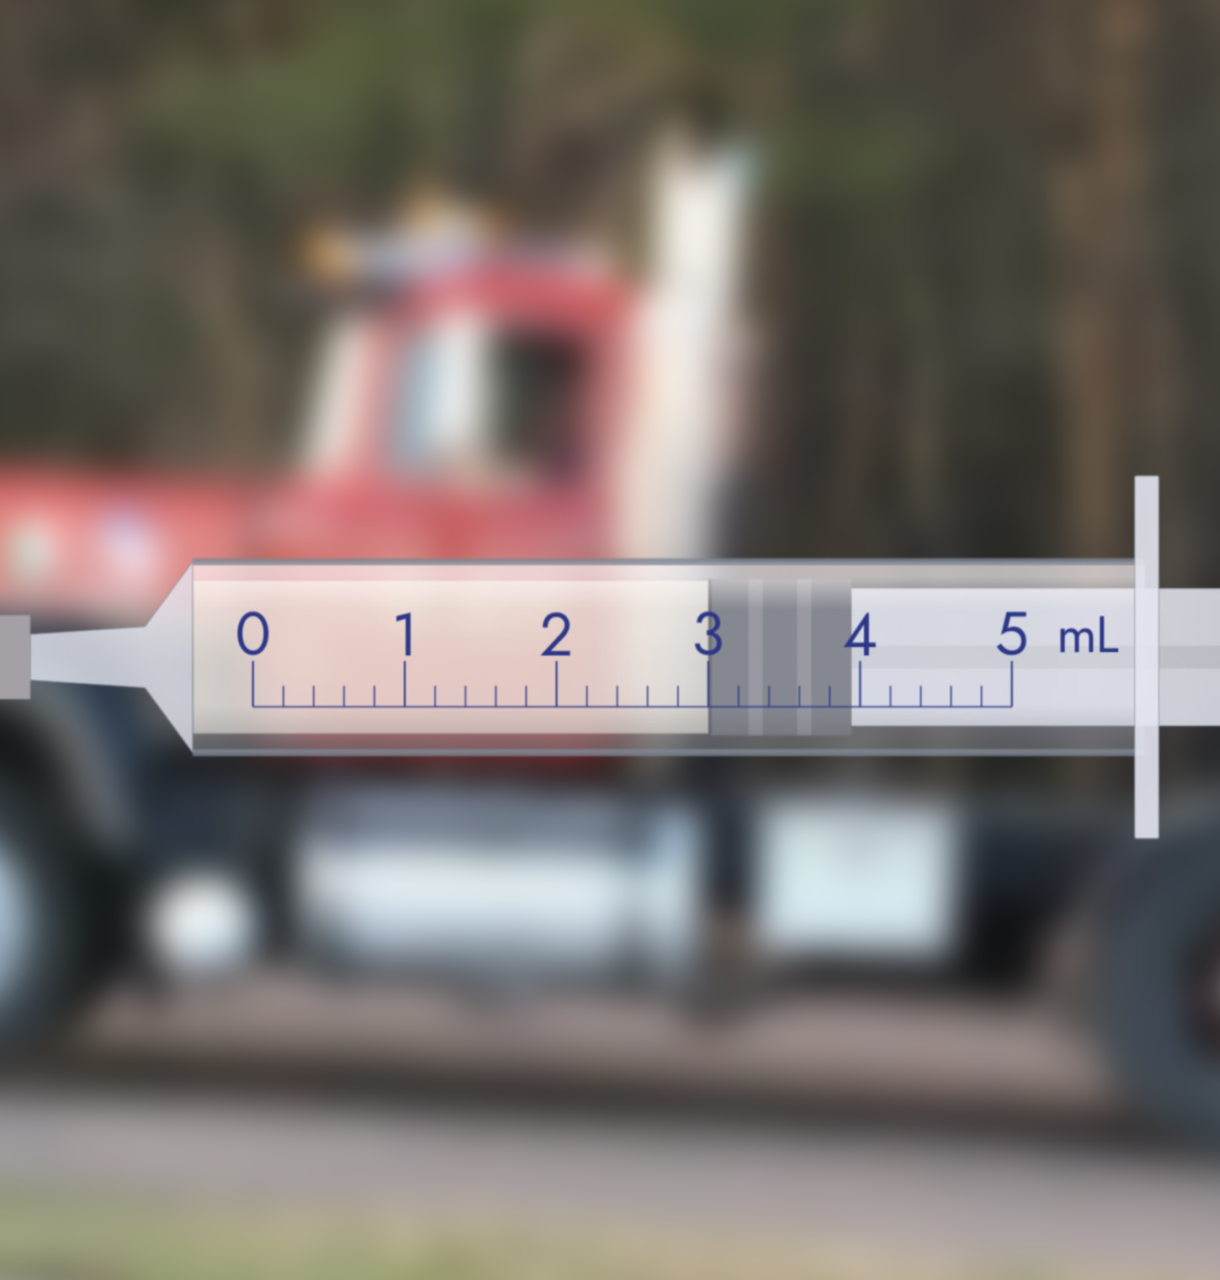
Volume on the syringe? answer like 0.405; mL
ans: 3; mL
